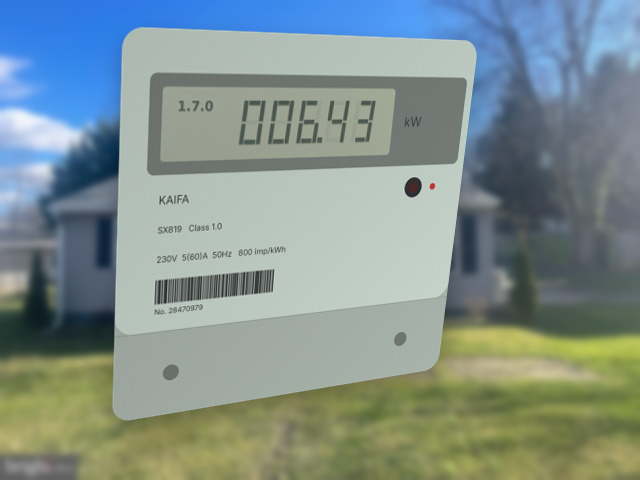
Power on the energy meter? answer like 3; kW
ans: 6.43; kW
